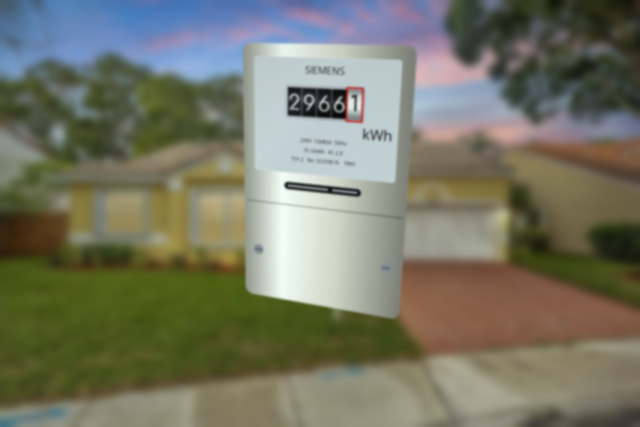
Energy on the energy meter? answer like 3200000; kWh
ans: 2966.1; kWh
